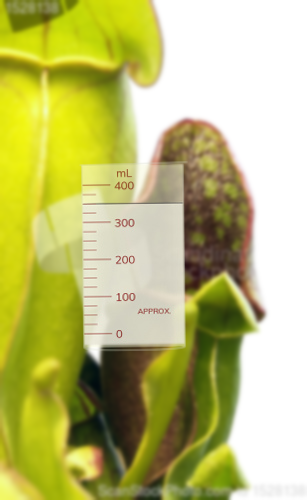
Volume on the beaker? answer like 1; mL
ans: 350; mL
